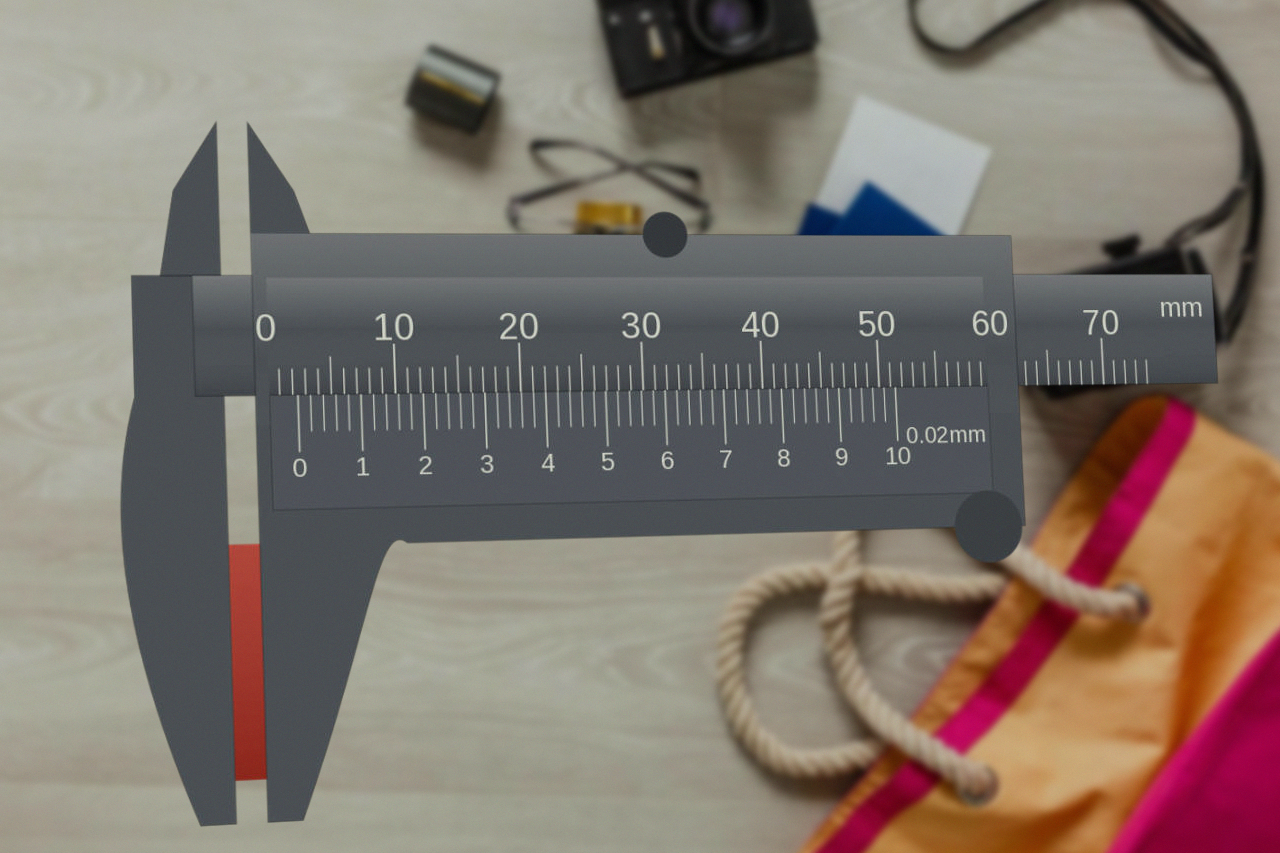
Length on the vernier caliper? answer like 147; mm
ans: 2.4; mm
